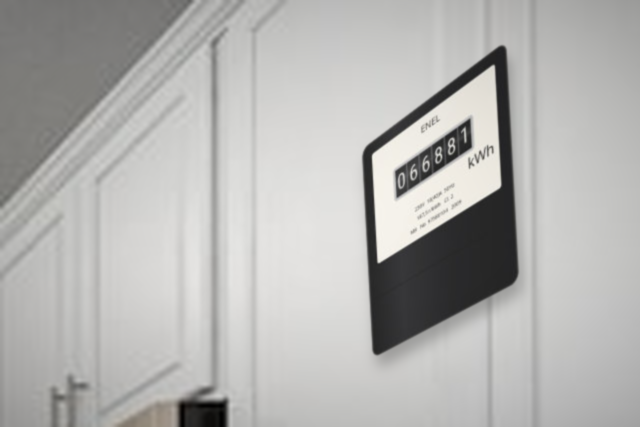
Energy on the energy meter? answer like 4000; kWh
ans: 66881; kWh
